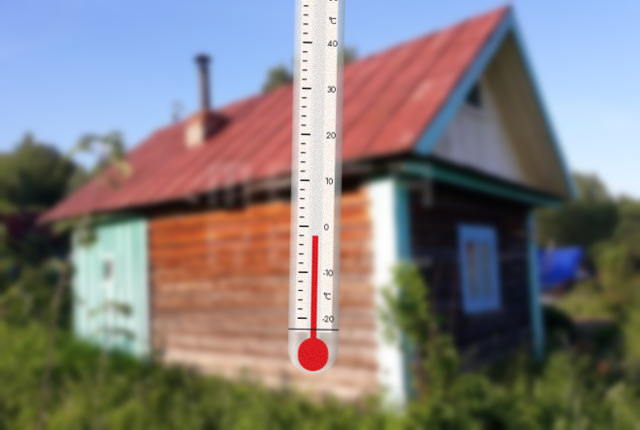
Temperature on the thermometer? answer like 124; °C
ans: -2; °C
